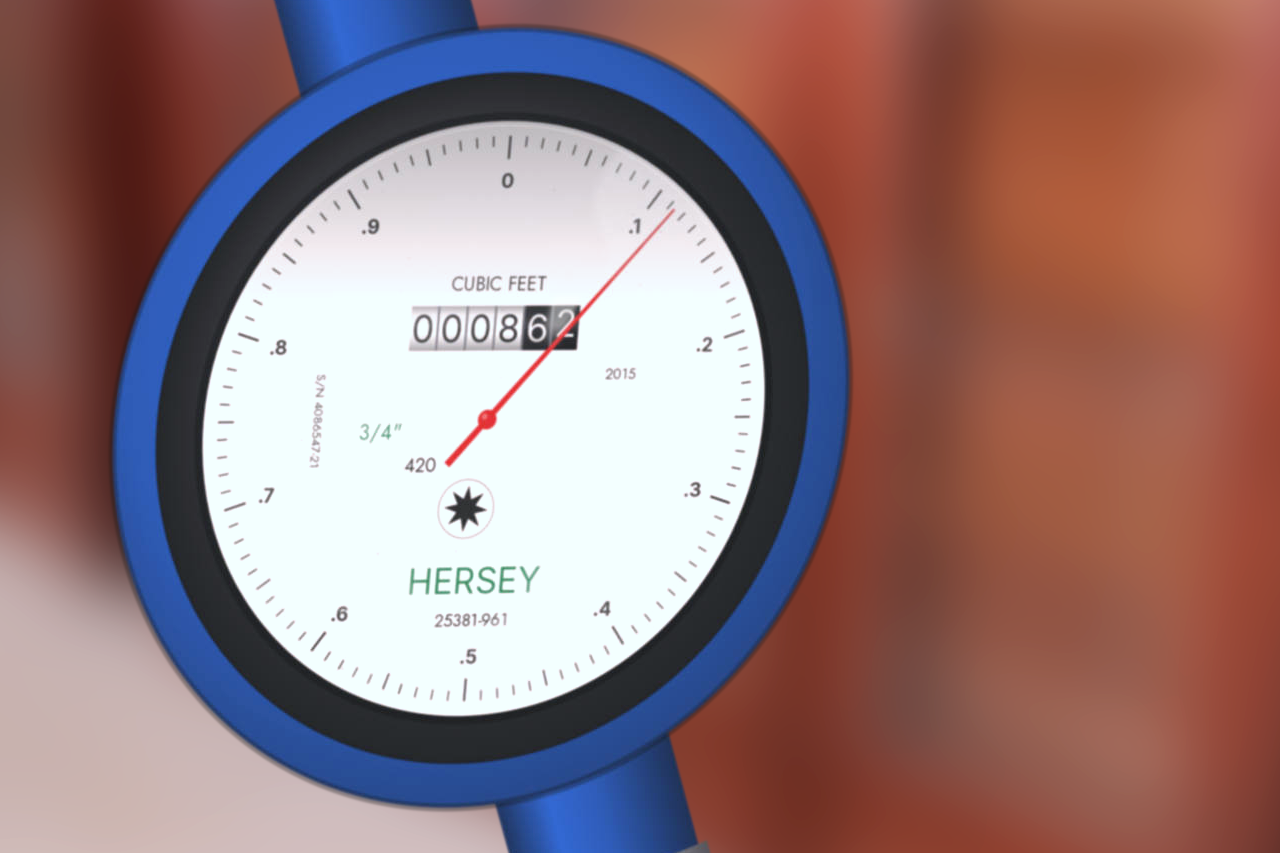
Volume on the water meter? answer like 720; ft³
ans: 862.11; ft³
